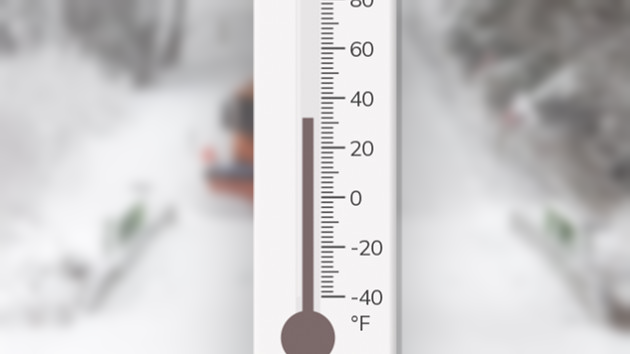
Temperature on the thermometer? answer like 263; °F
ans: 32; °F
